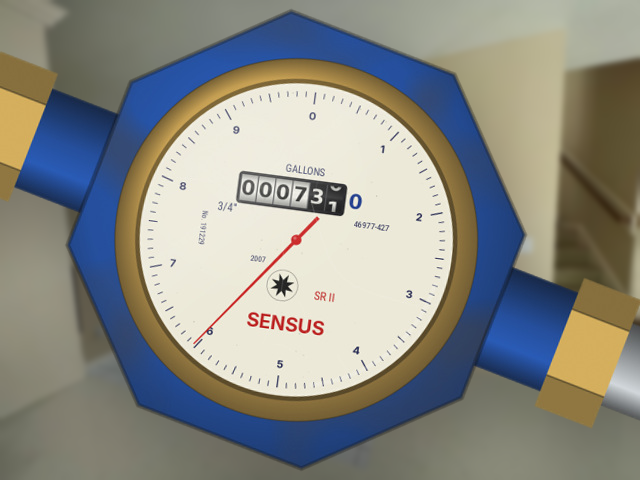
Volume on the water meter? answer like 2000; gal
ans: 7306.0; gal
